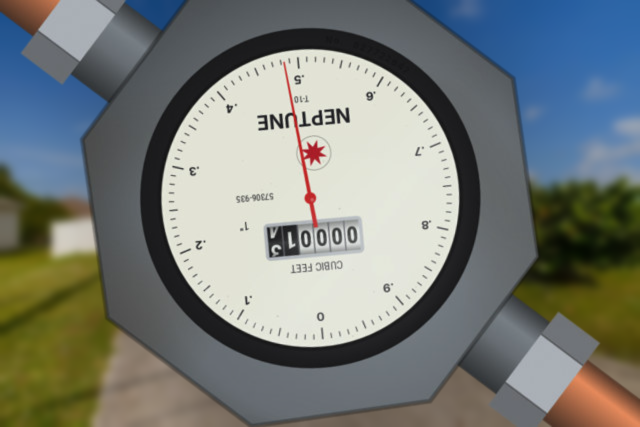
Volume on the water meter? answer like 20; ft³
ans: 13.48; ft³
